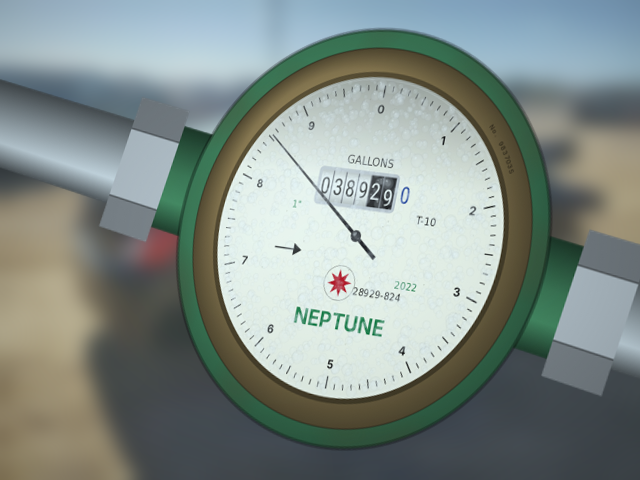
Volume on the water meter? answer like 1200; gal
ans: 389288.5; gal
